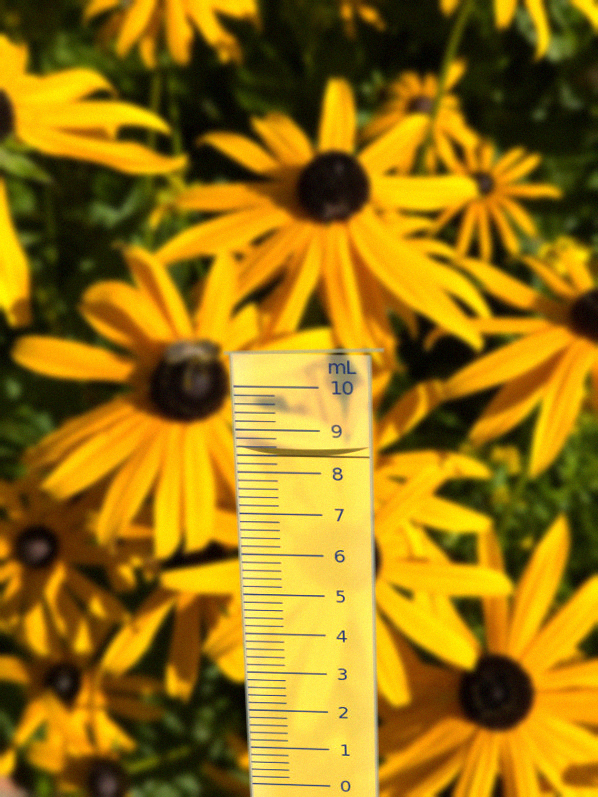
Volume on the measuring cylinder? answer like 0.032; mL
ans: 8.4; mL
